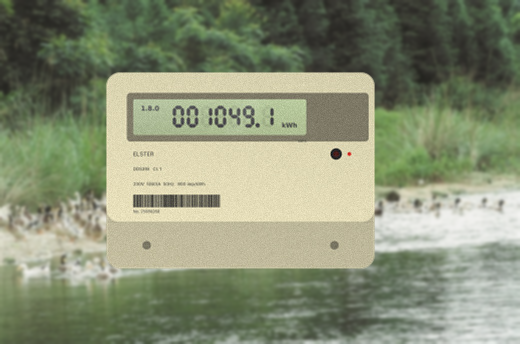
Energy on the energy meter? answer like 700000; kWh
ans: 1049.1; kWh
